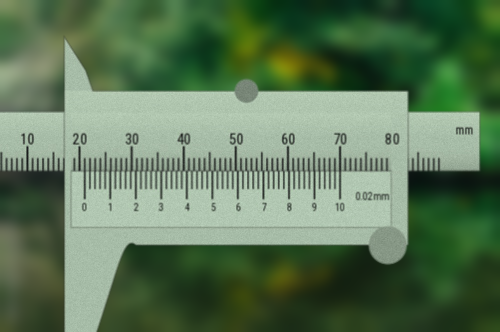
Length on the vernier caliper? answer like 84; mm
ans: 21.0; mm
